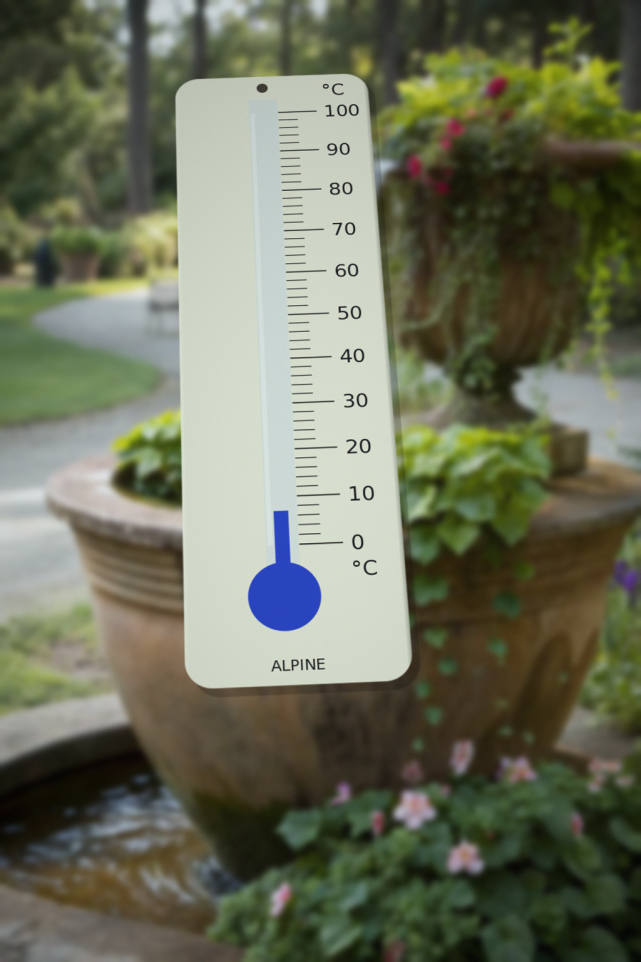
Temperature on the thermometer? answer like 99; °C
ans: 7; °C
